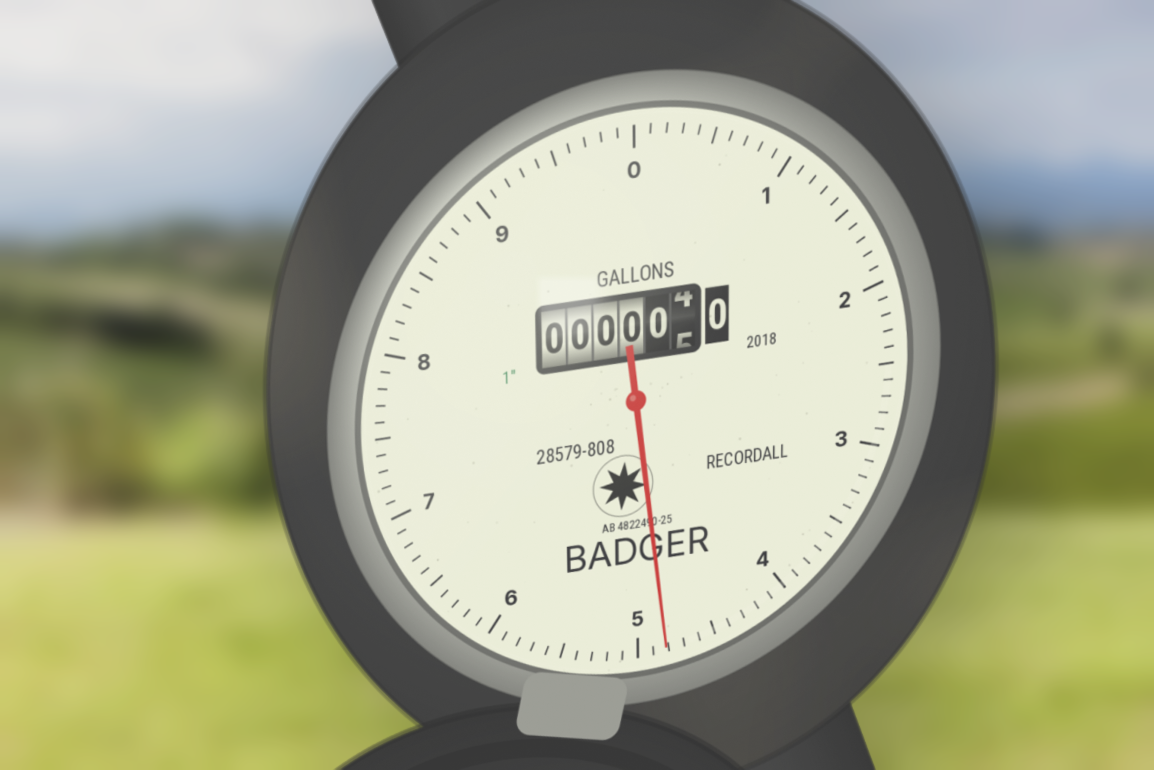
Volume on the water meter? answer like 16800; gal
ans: 44.8; gal
